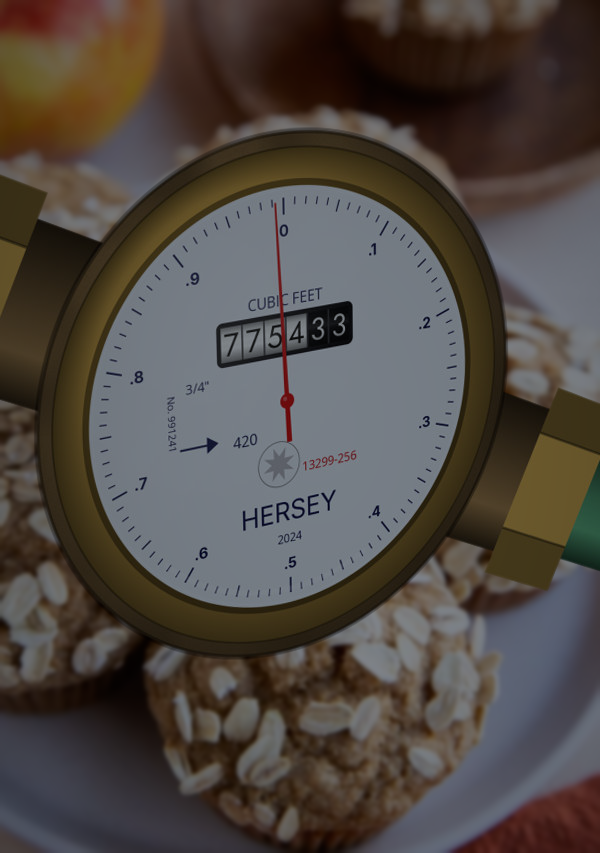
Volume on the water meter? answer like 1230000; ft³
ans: 775432.99; ft³
